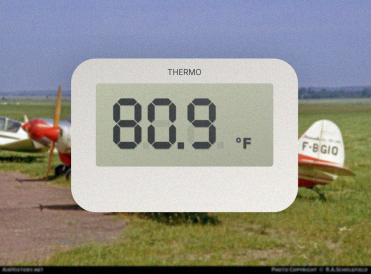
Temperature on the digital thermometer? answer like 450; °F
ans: 80.9; °F
